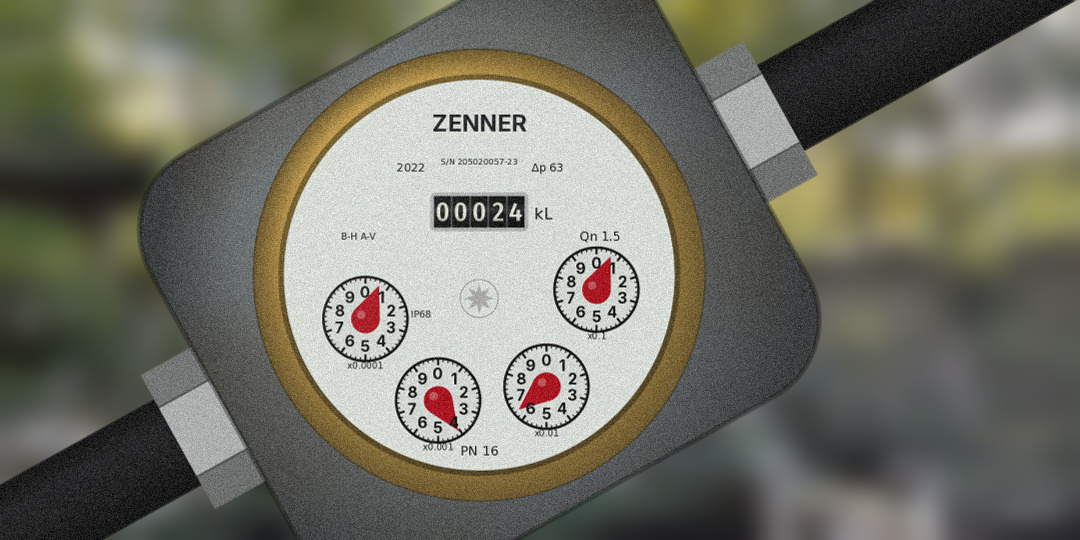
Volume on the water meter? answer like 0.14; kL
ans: 24.0640; kL
